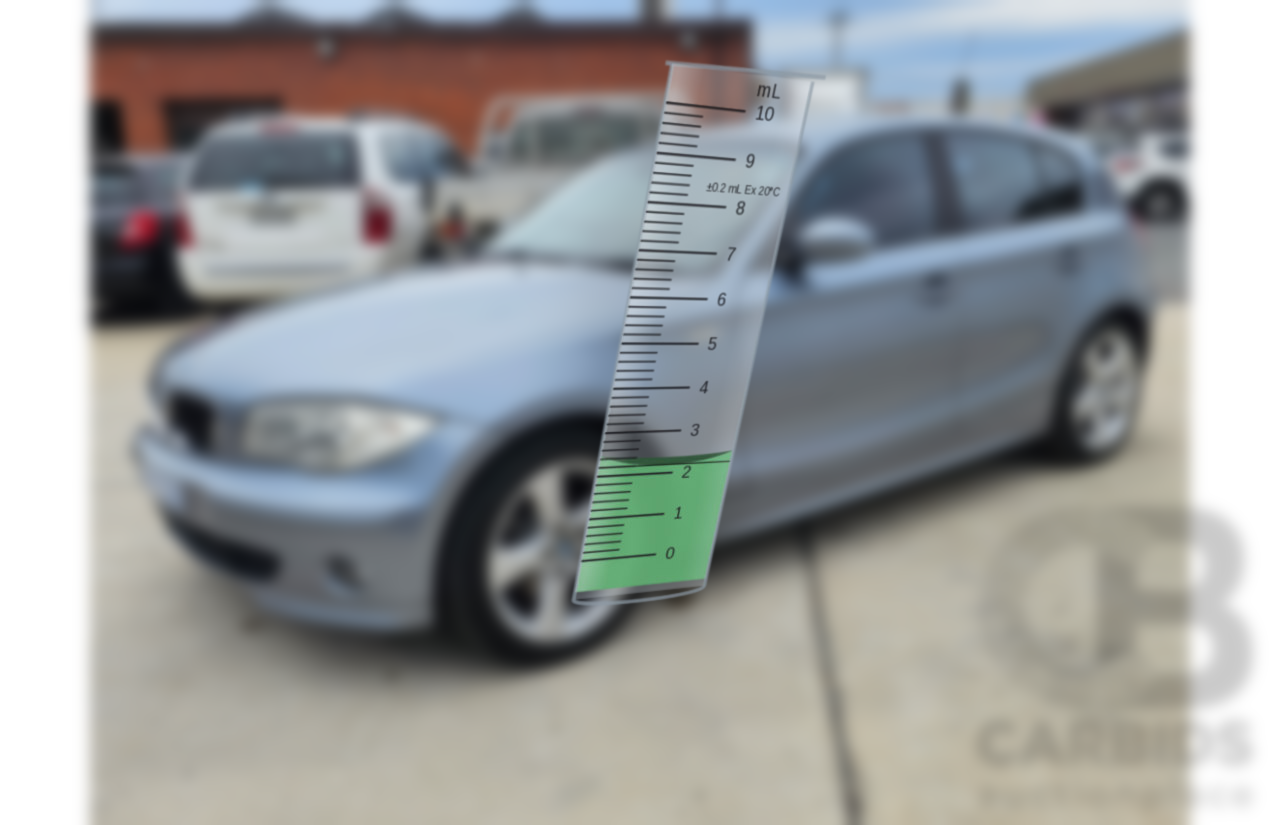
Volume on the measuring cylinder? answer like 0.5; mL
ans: 2.2; mL
